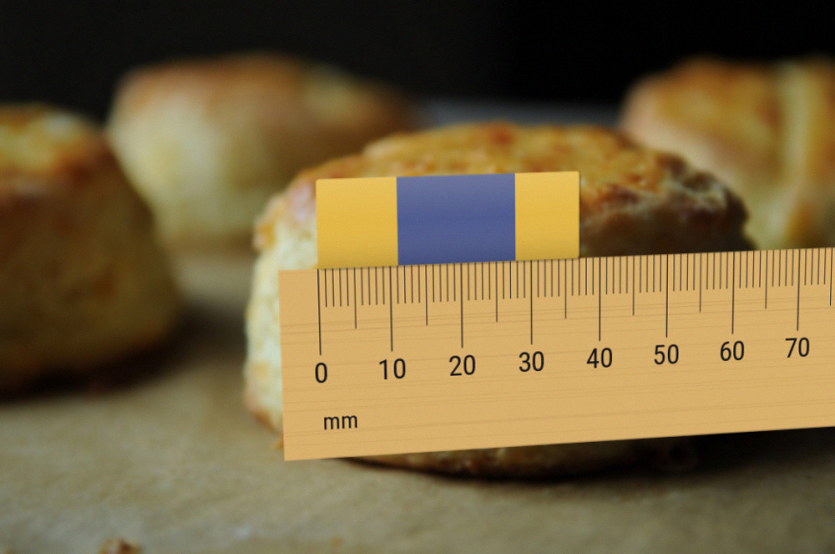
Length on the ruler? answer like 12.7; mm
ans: 37; mm
